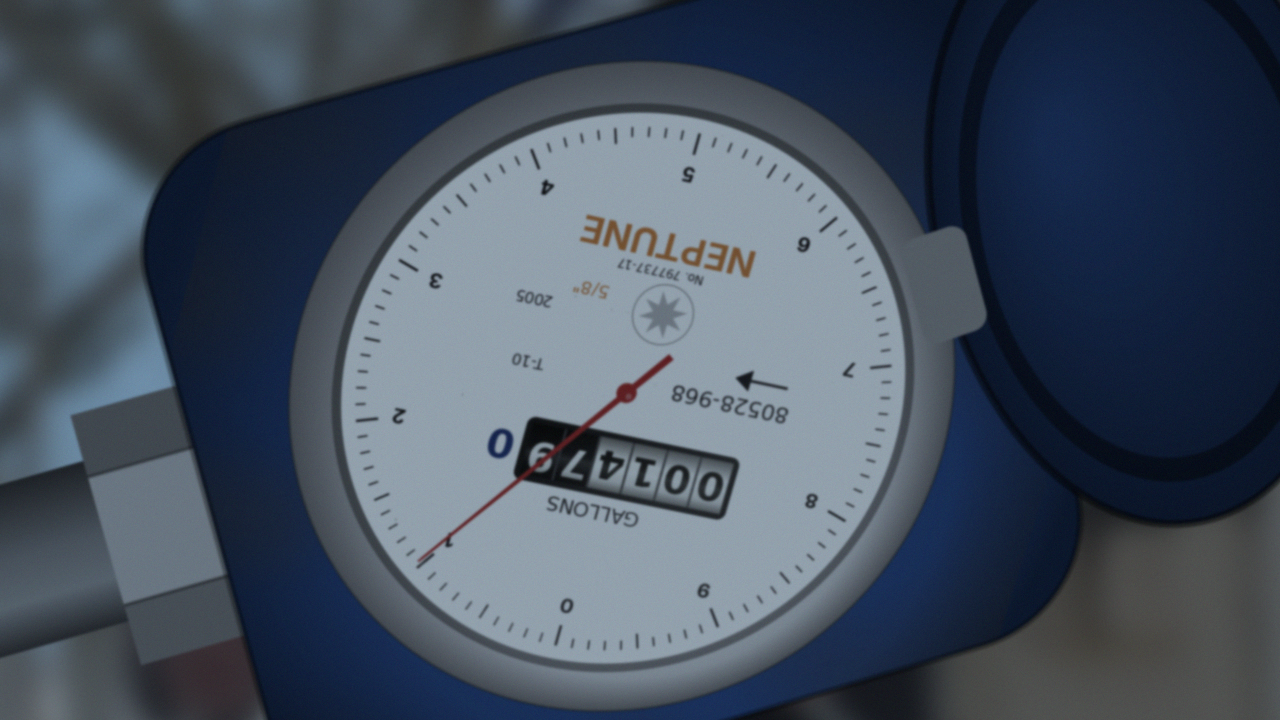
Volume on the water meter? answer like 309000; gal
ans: 14791.0; gal
